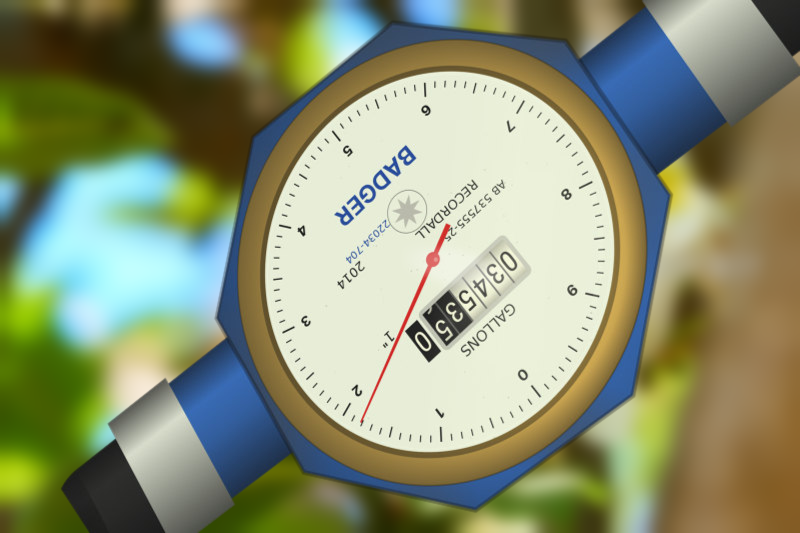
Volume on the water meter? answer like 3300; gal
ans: 345351.8; gal
